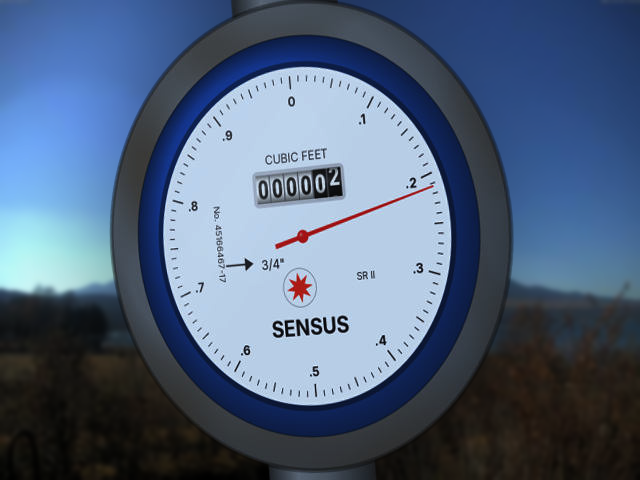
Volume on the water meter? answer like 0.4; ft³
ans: 2.21; ft³
